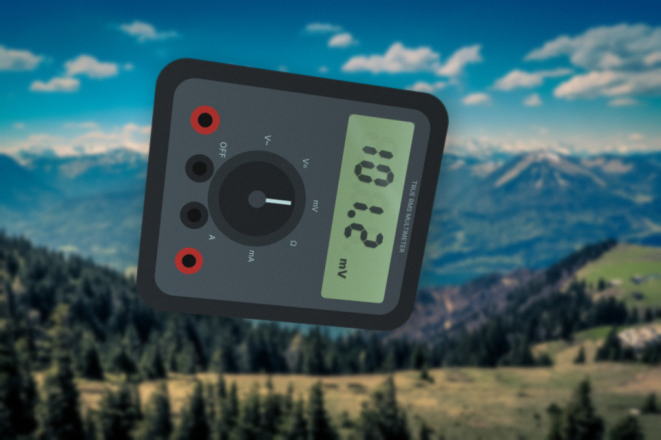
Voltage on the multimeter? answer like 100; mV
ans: 101.2; mV
